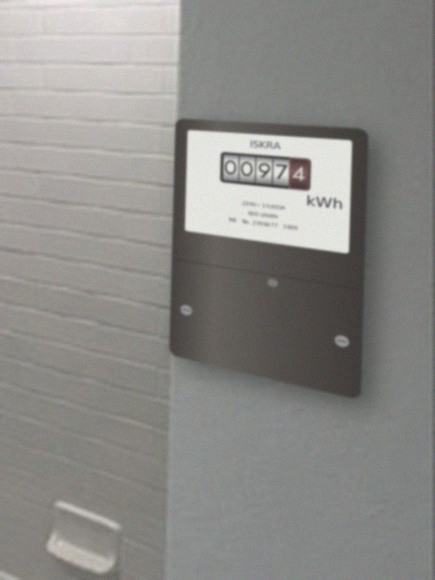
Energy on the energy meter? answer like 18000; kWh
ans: 97.4; kWh
